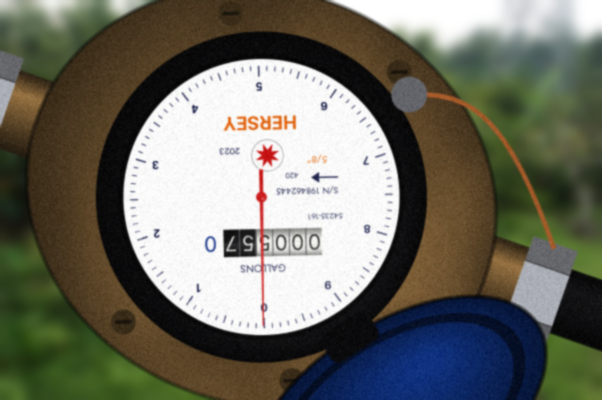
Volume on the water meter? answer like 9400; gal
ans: 5570.0; gal
